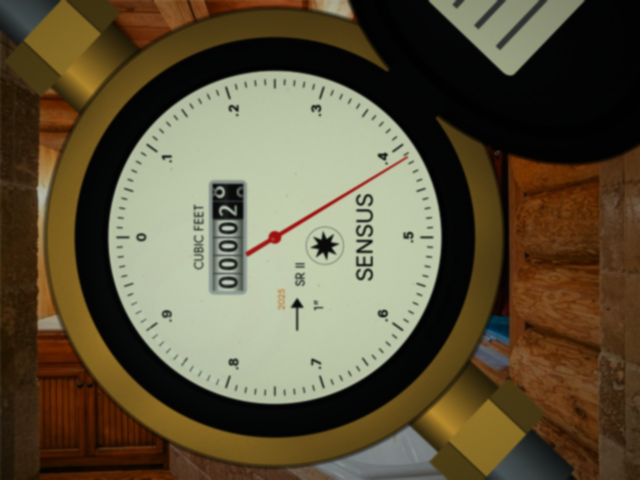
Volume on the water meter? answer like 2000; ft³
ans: 28.41; ft³
